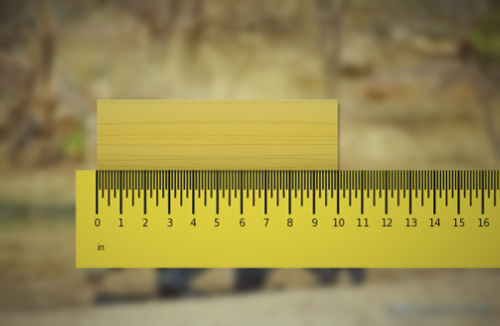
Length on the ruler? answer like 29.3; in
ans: 10; in
